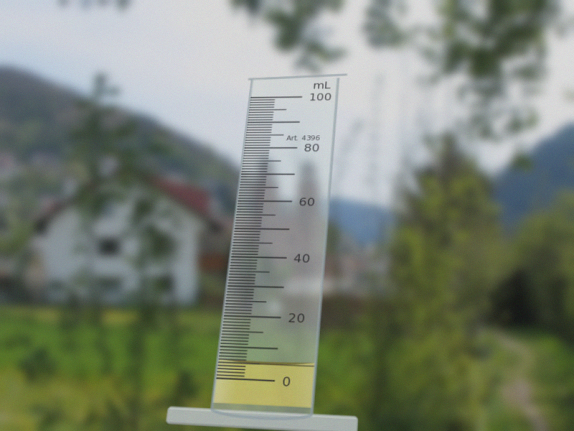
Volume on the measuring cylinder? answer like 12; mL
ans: 5; mL
